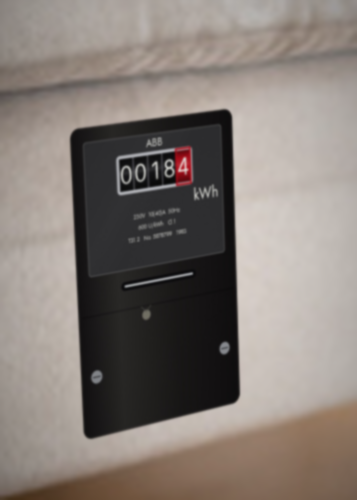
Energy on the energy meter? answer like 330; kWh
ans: 18.4; kWh
